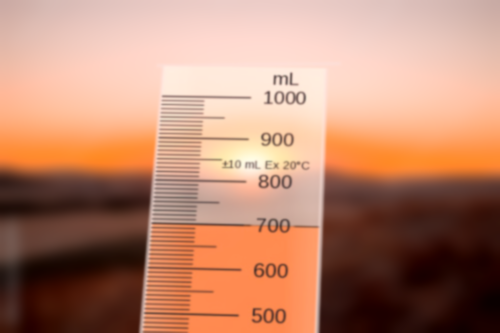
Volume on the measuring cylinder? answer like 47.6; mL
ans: 700; mL
